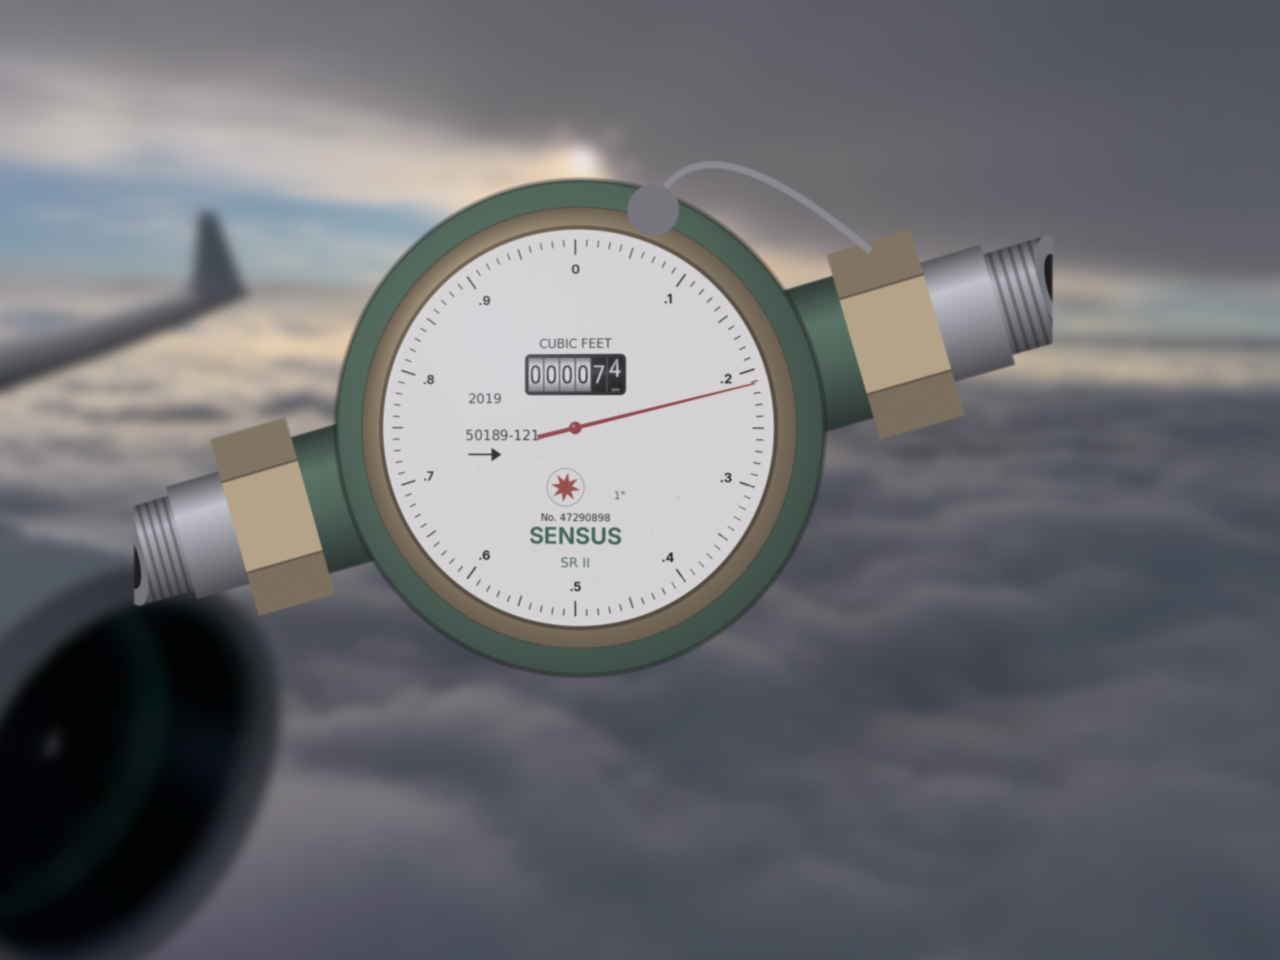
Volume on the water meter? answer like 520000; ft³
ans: 74.21; ft³
